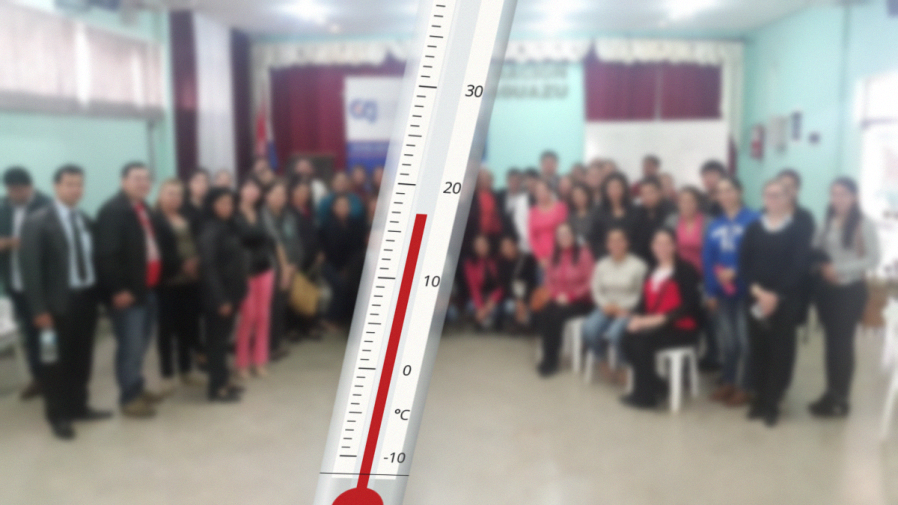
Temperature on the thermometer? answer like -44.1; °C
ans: 17; °C
